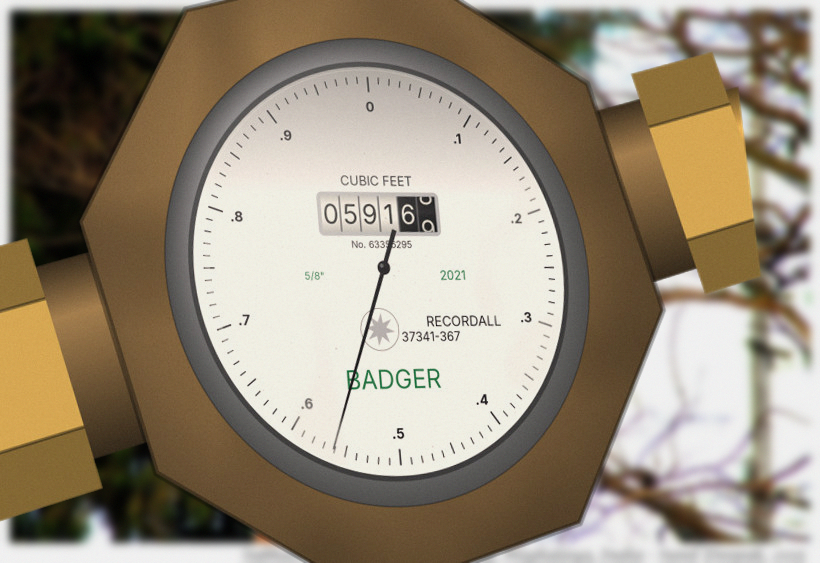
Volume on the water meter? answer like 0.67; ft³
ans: 59168.56; ft³
